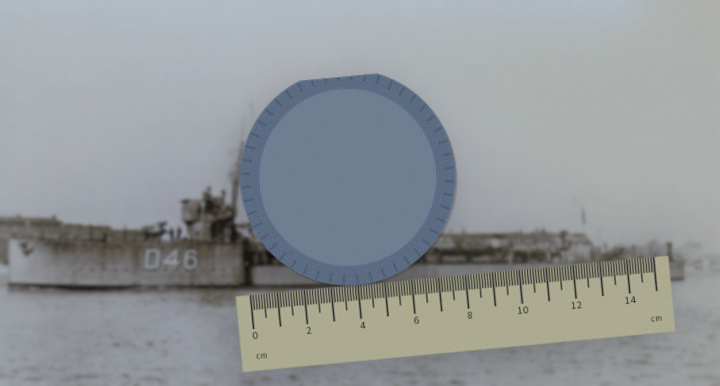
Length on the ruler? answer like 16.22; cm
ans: 8; cm
